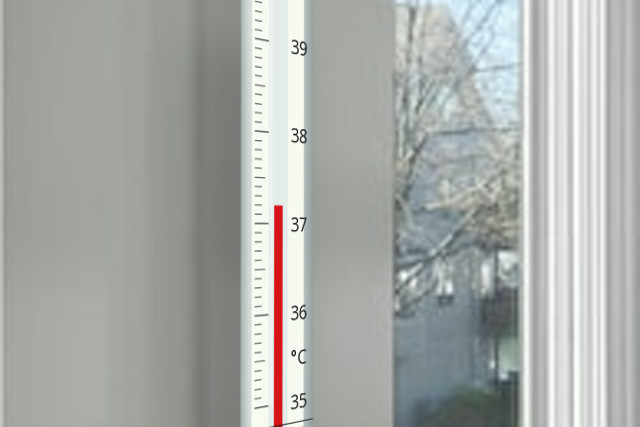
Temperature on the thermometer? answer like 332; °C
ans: 37.2; °C
